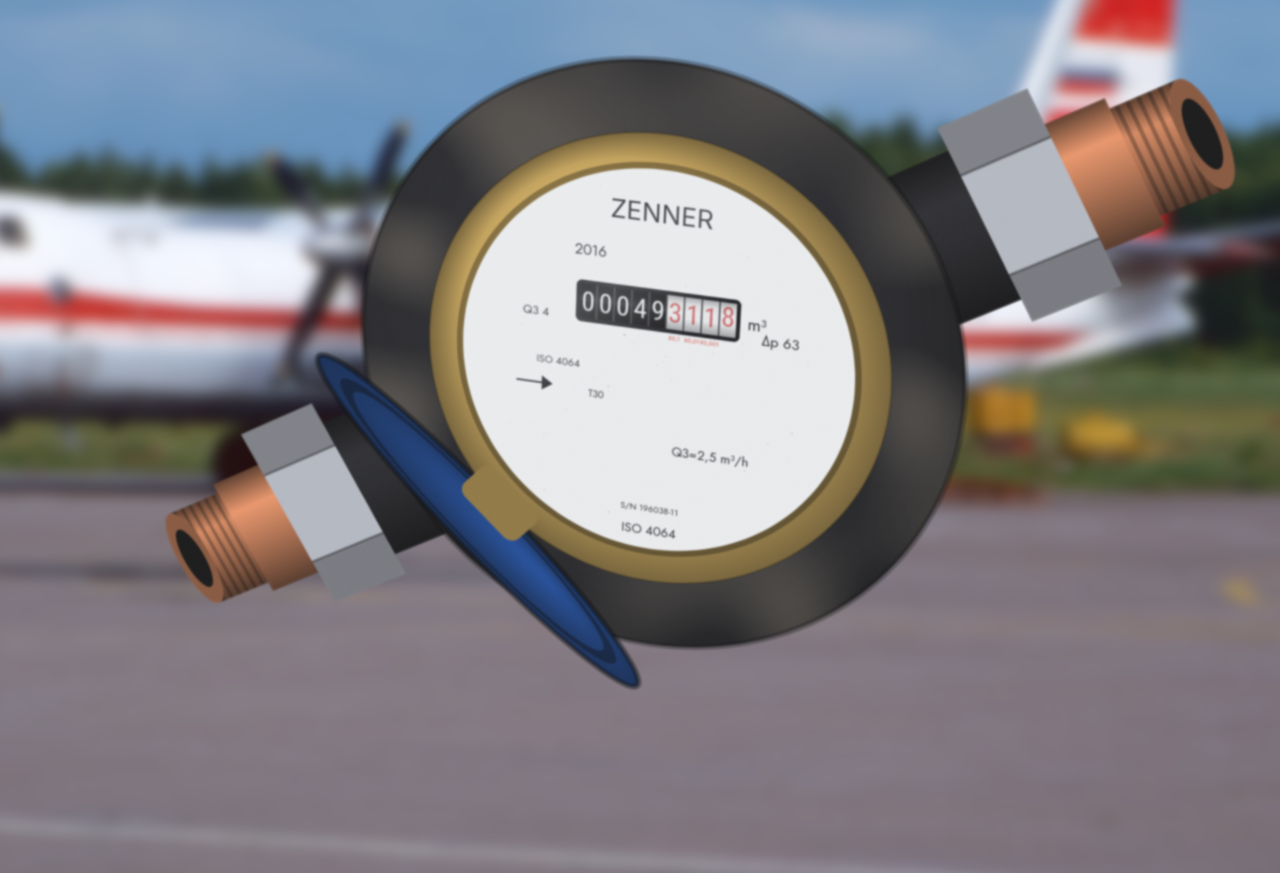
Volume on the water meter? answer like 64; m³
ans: 49.3118; m³
